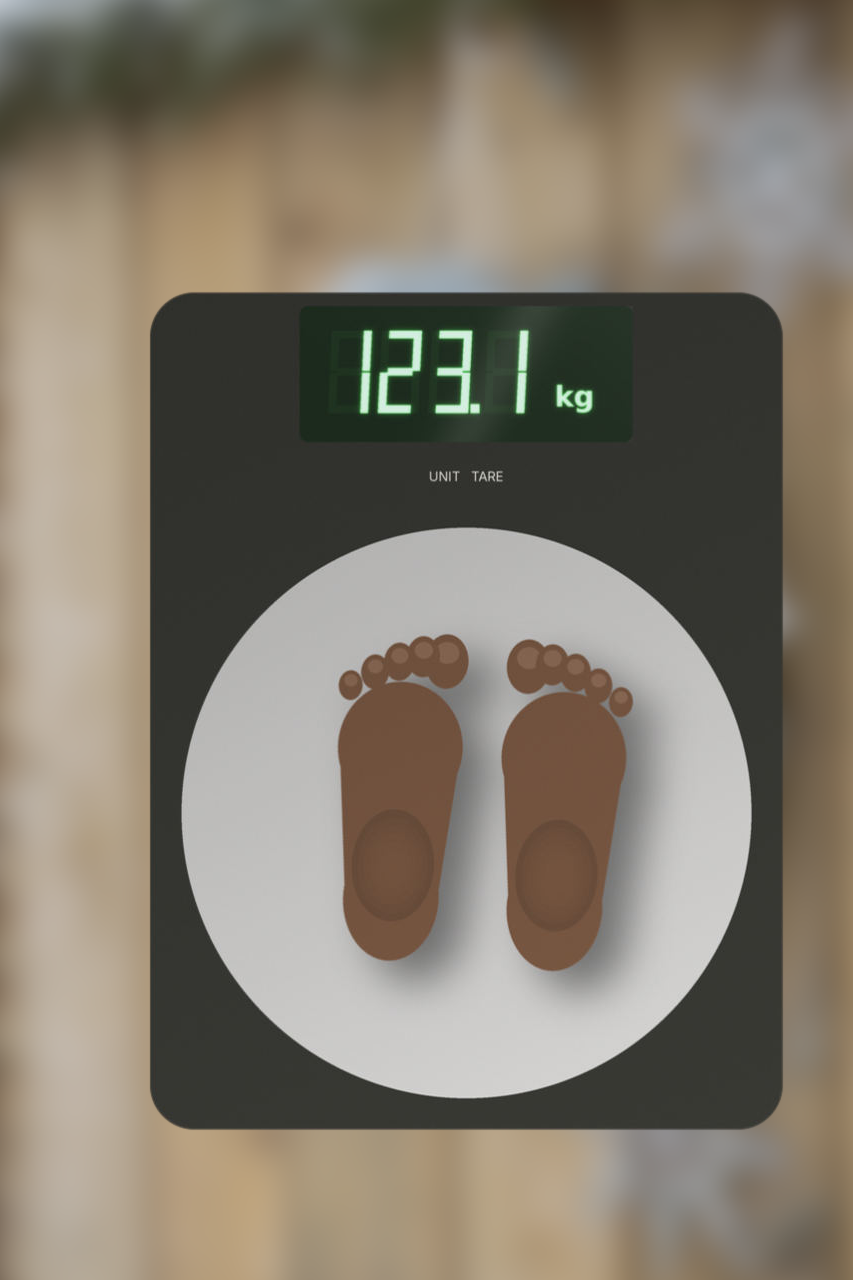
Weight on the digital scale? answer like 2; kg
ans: 123.1; kg
